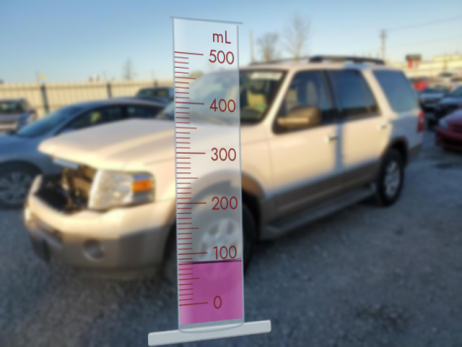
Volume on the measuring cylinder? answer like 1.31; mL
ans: 80; mL
